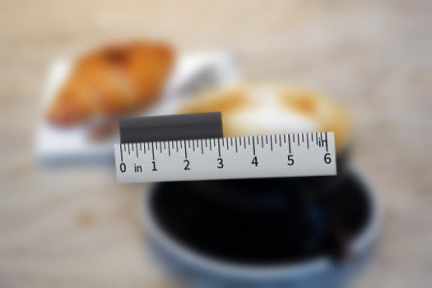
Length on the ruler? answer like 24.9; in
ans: 3.125; in
